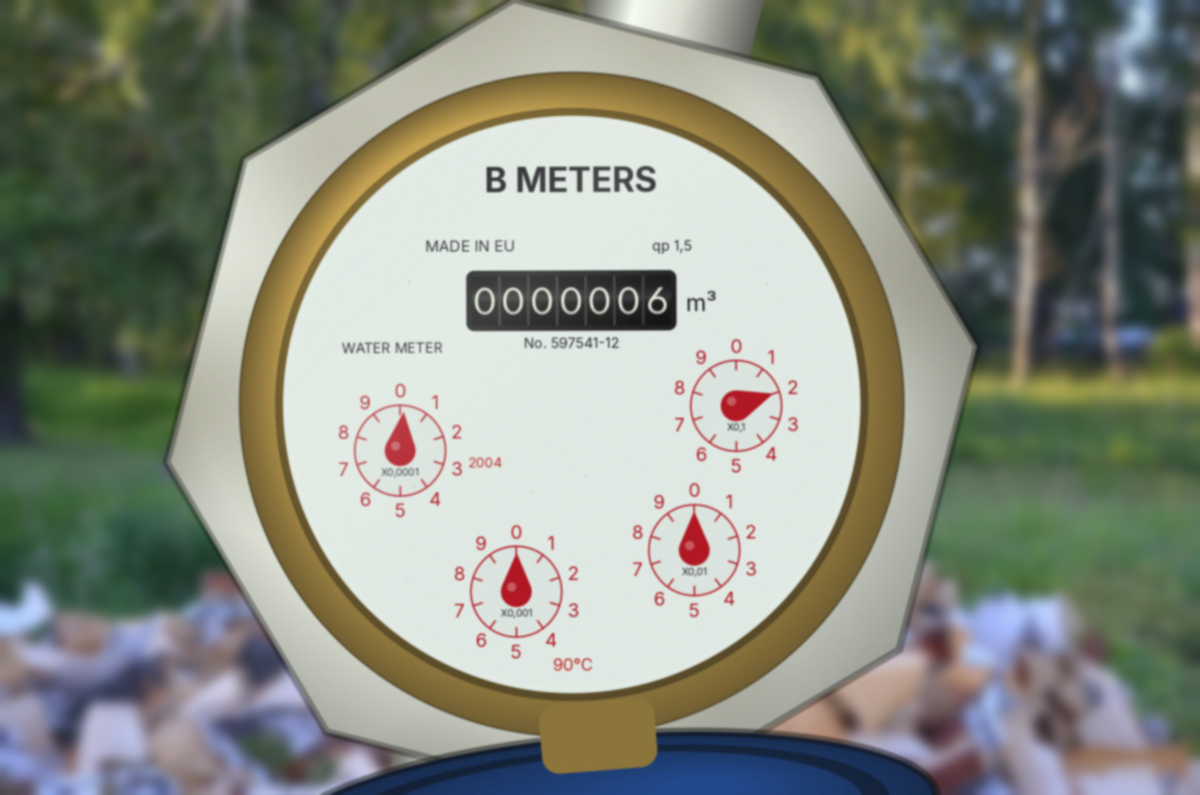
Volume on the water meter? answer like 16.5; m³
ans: 6.2000; m³
